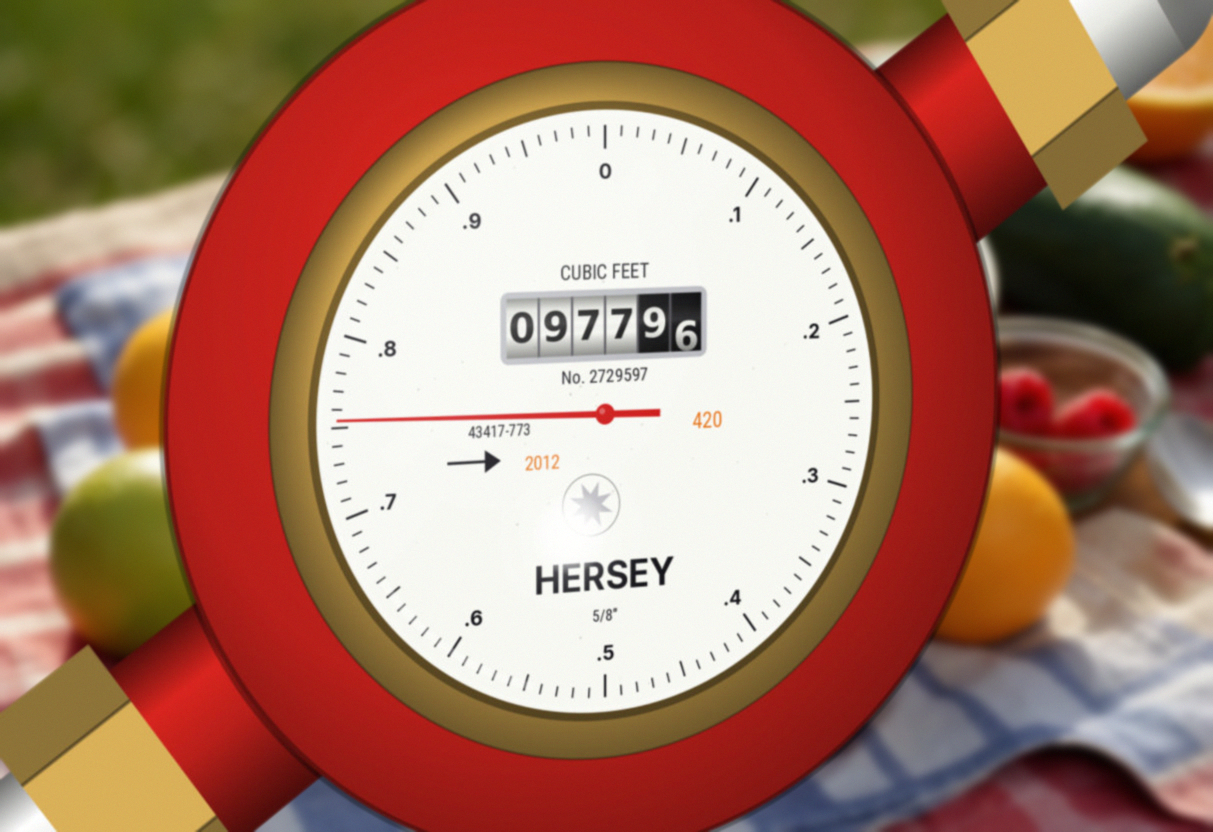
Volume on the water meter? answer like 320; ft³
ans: 97795.75; ft³
